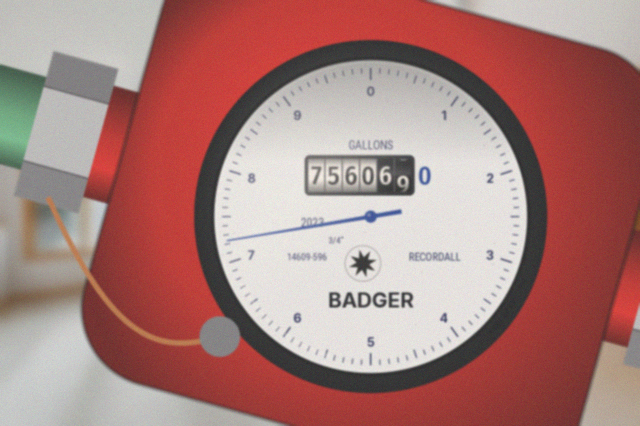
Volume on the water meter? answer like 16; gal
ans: 7560687.2; gal
